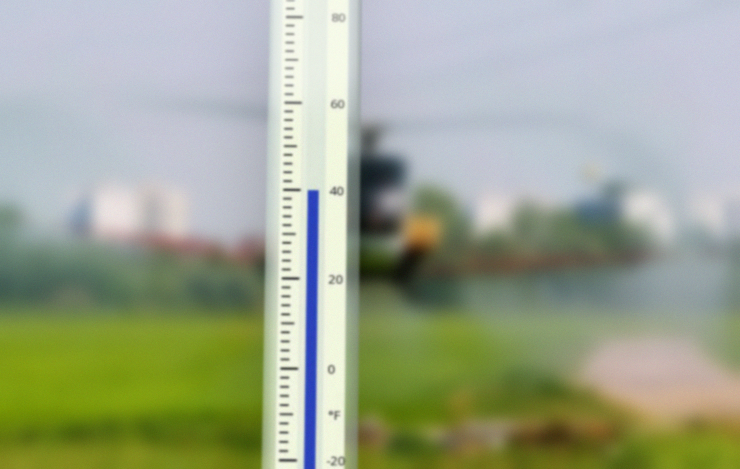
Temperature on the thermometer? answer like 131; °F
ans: 40; °F
